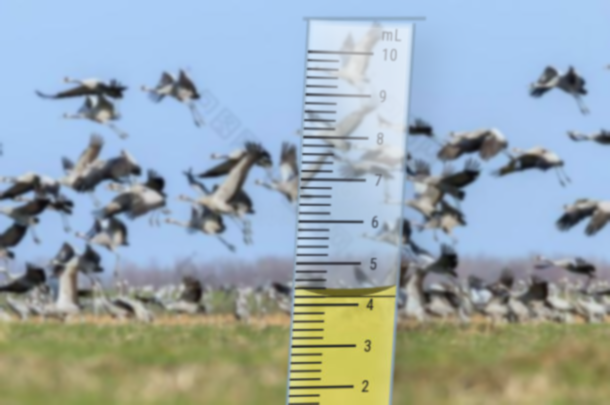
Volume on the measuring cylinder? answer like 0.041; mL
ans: 4.2; mL
